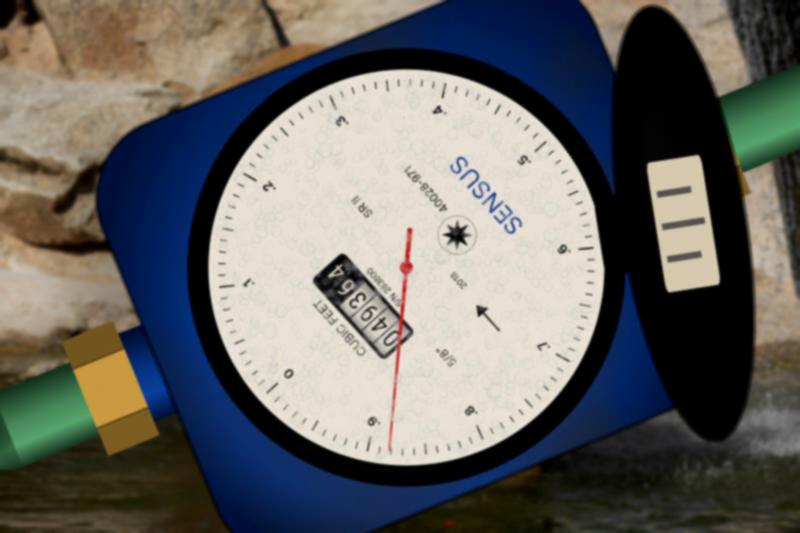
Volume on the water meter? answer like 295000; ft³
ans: 49363.88; ft³
